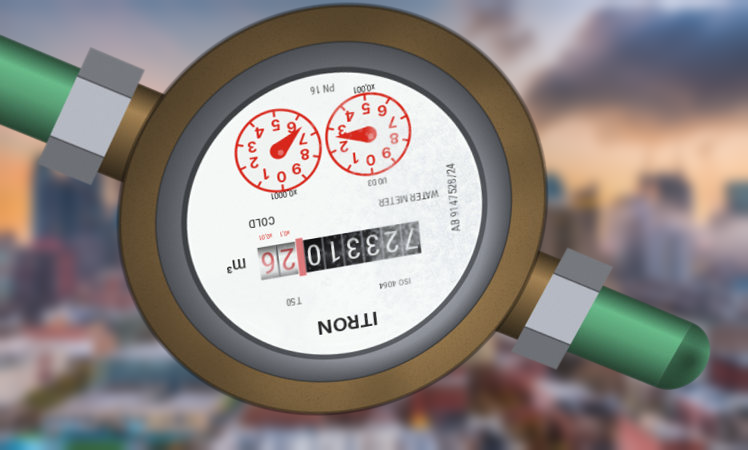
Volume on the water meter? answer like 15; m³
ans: 723310.2626; m³
